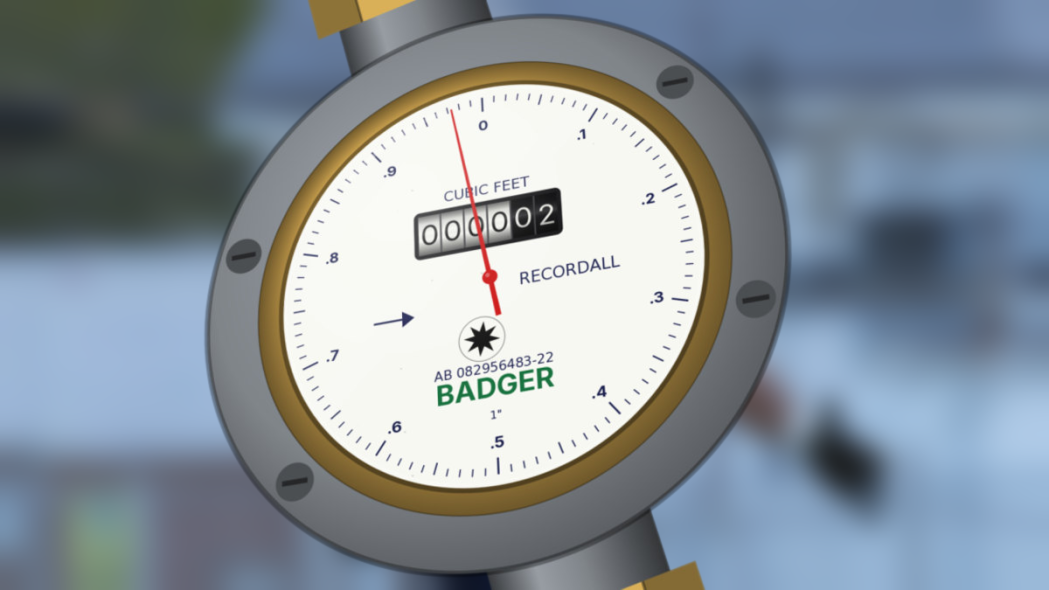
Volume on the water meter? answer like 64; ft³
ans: 1.97; ft³
